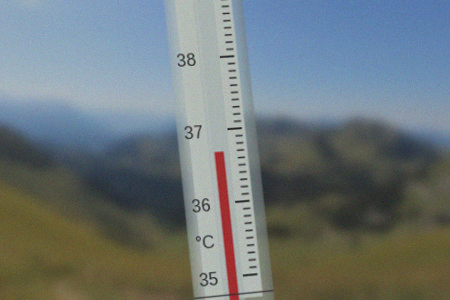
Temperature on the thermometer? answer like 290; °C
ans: 36.7; °C
